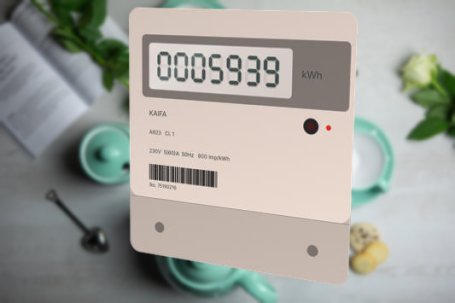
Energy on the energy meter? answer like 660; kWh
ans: 5939; kWh
